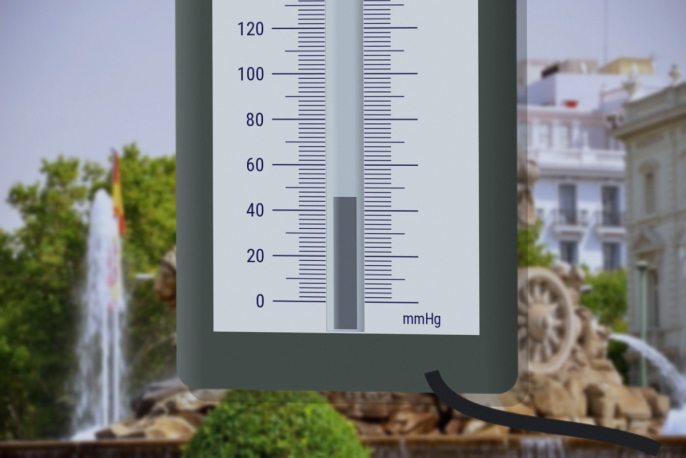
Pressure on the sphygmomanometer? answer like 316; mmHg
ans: 46; mmHg
